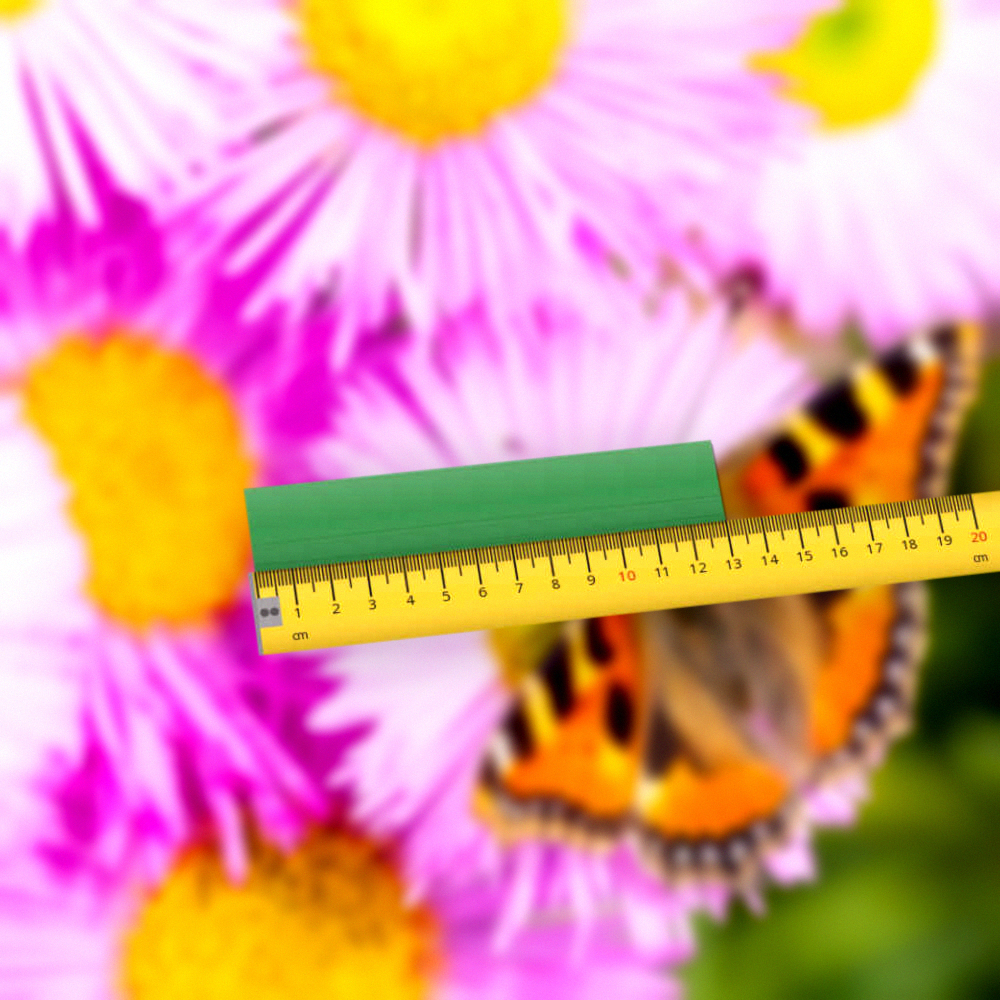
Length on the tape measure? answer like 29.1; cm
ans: 13; cm
